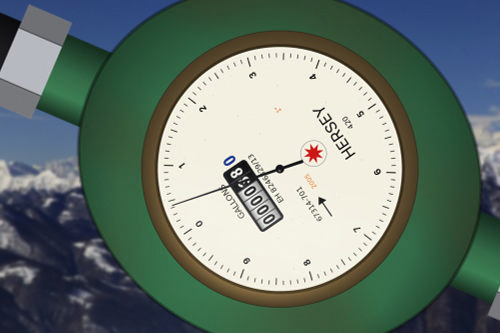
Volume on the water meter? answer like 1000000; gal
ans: 380.4; gal
